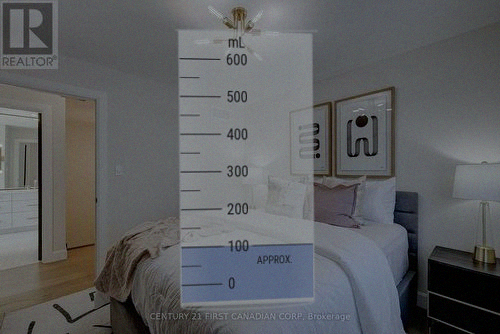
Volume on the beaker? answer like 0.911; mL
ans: 100; mL
